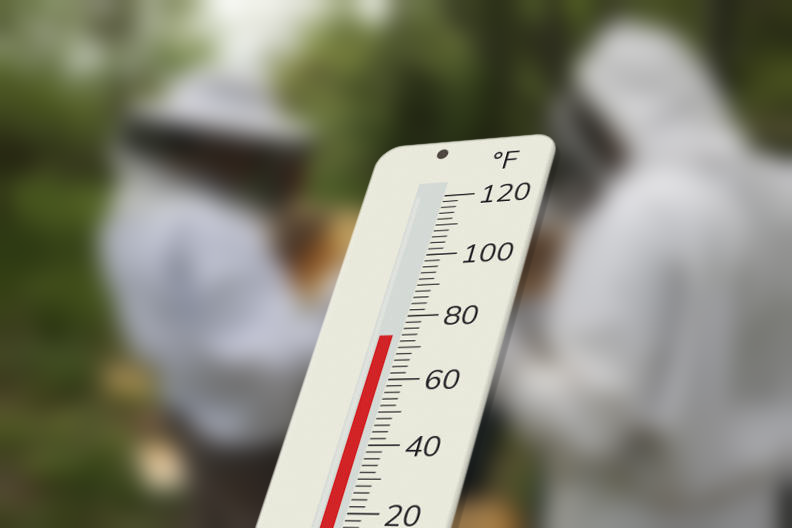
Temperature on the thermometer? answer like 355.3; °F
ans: 74; °F
